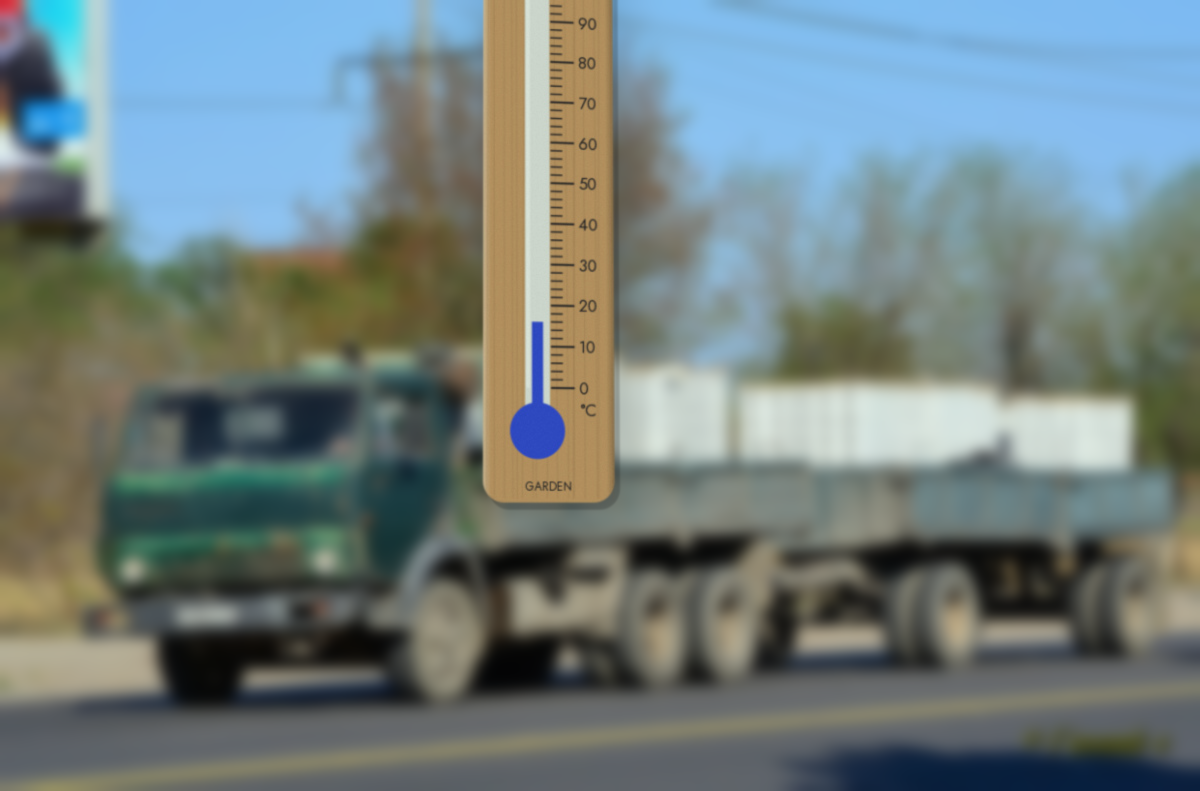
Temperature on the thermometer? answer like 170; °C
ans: 16; °C
